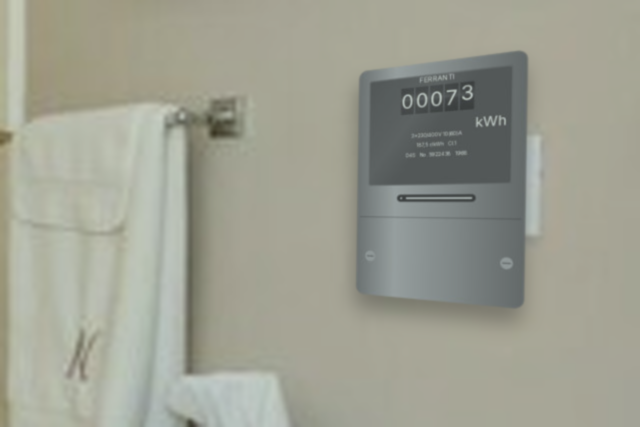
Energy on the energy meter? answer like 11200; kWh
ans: 73; kWh
